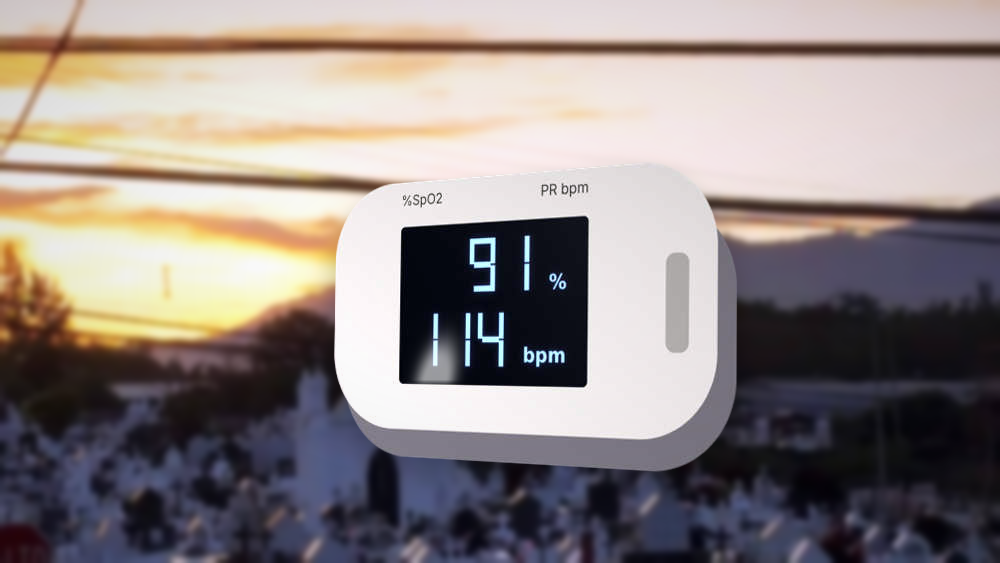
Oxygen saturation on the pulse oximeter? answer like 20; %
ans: 91; %
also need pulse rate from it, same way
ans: 114; bpm
